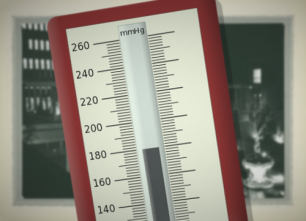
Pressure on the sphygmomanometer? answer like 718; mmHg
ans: 180; mmHg
